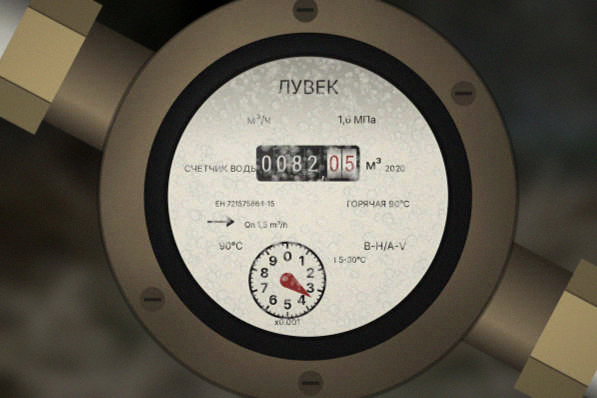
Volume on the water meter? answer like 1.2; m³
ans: 82.053; m³
